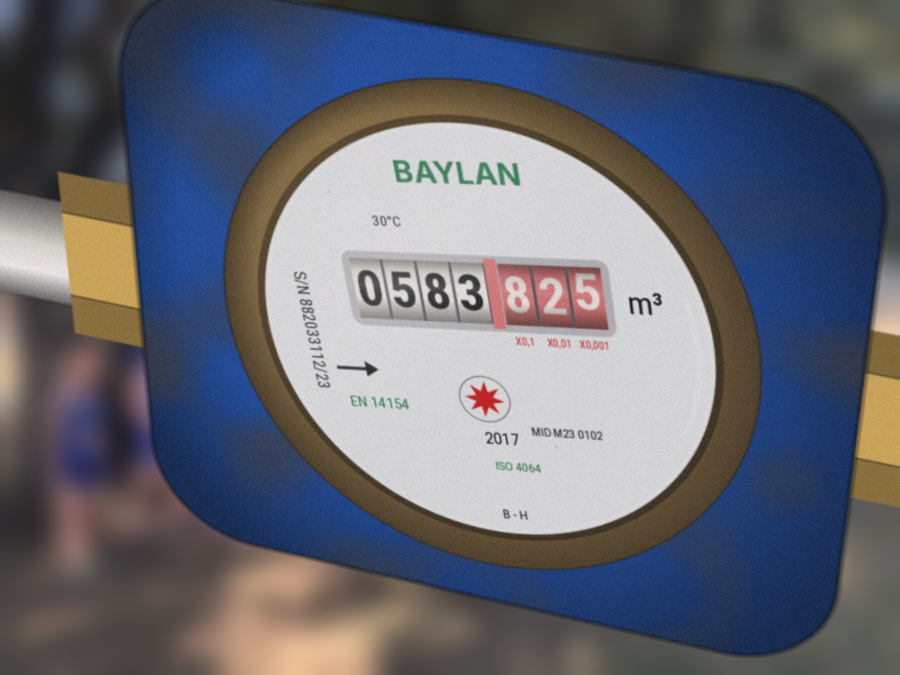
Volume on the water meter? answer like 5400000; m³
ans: 583.825; m³
